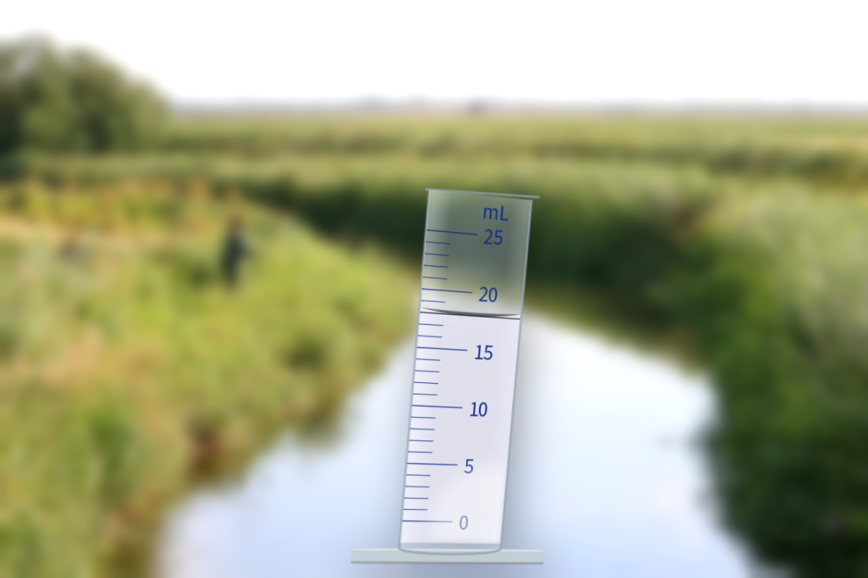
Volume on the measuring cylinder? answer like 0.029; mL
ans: 18; mL
